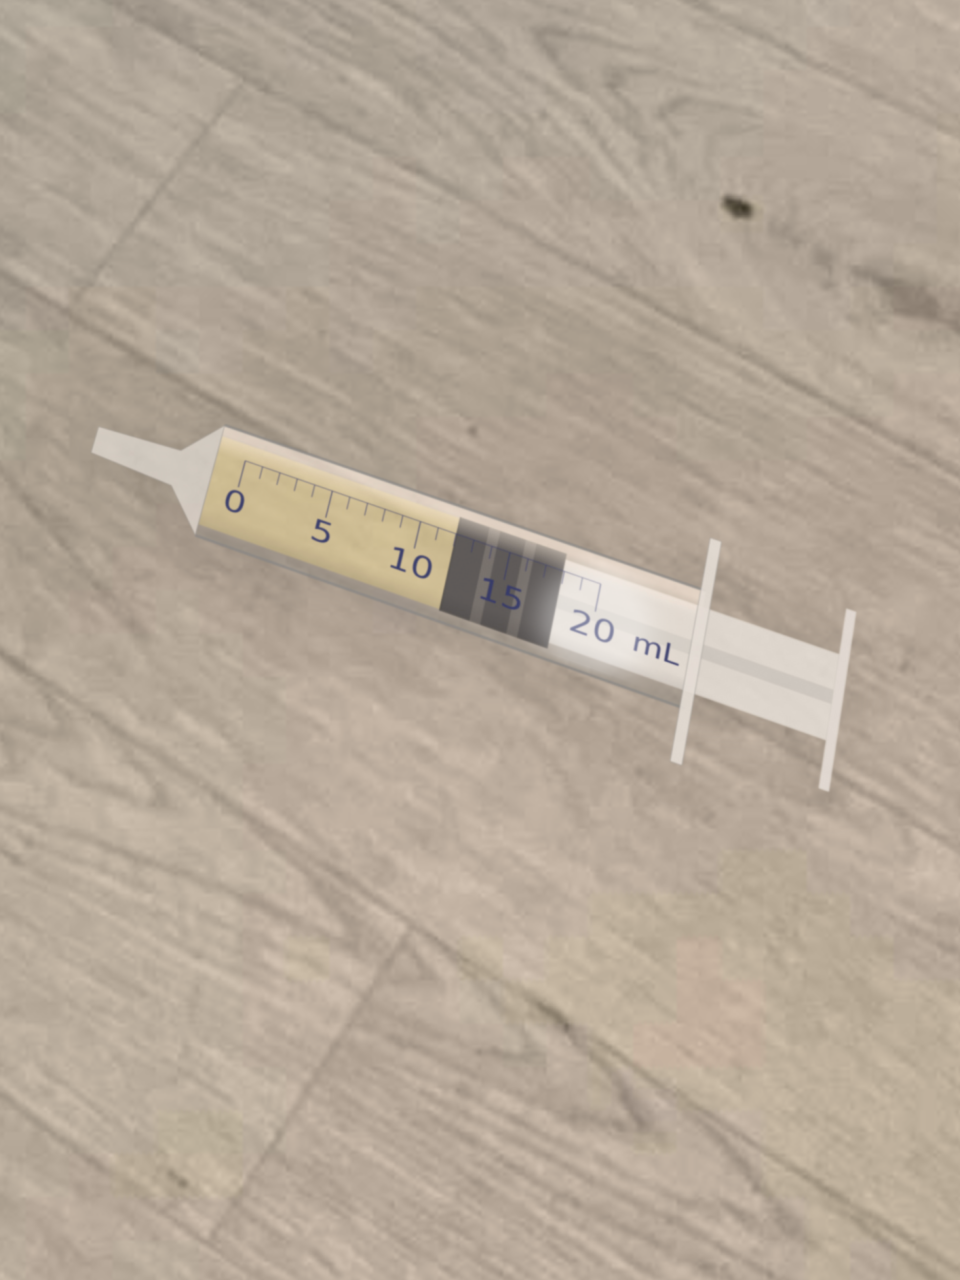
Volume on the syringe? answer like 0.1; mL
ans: 12; mL
